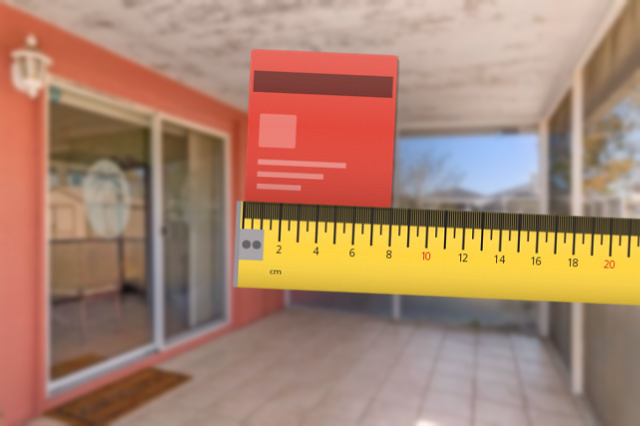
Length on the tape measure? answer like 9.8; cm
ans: 8; cm
